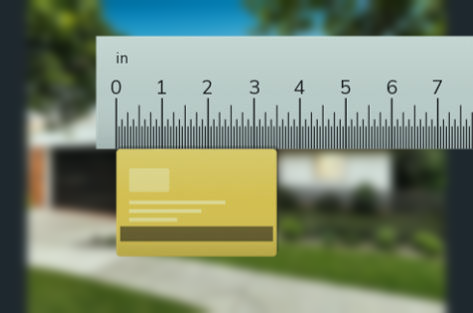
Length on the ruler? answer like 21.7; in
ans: 3.5; in
